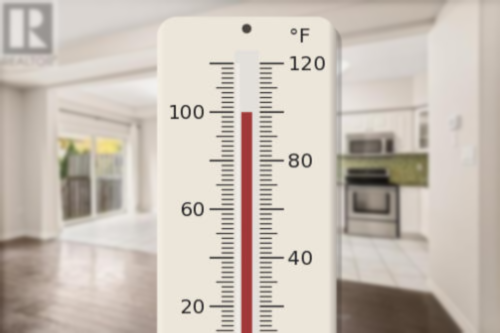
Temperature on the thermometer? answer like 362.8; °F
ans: 100; °F
